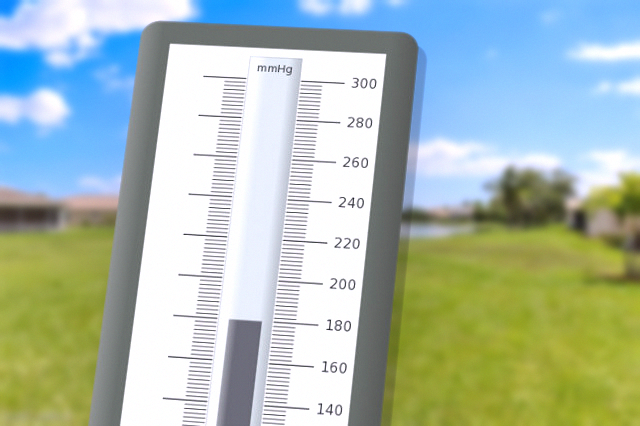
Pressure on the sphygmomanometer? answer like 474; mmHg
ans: 180; mmHg
